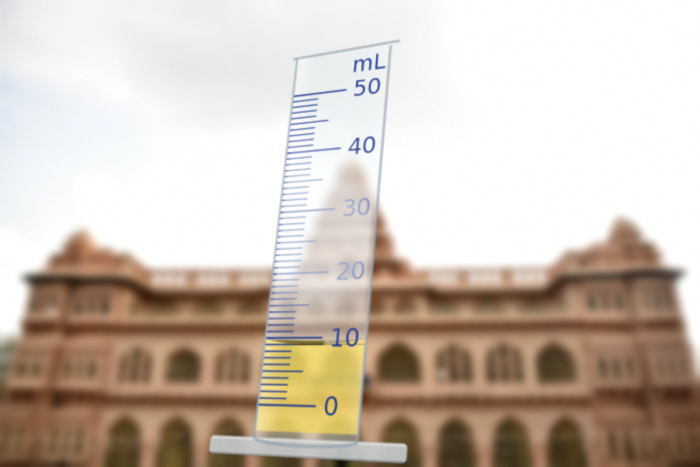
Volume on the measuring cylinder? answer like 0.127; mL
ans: 9; mL
